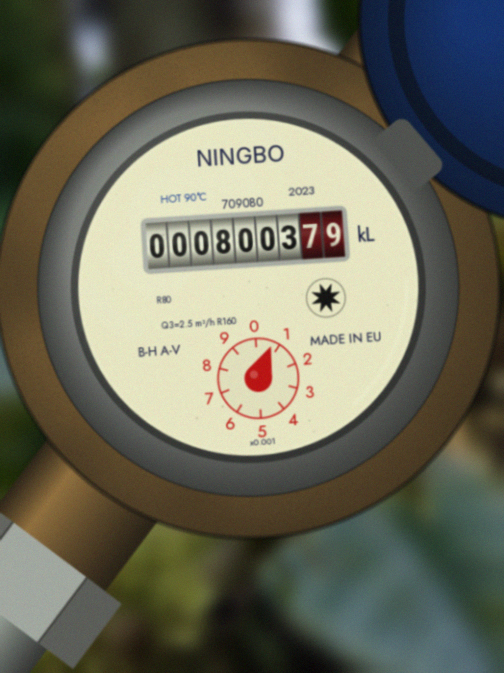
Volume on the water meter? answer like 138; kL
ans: 8003.790; kL
